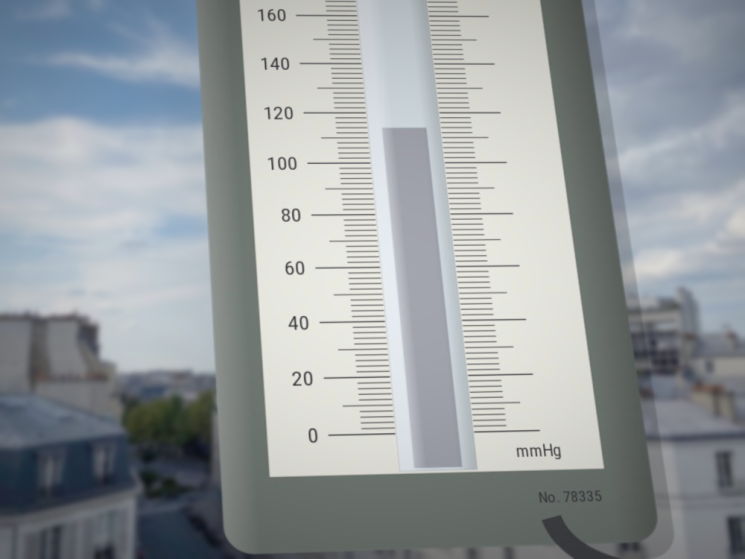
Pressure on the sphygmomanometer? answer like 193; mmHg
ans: 114; mmHg
